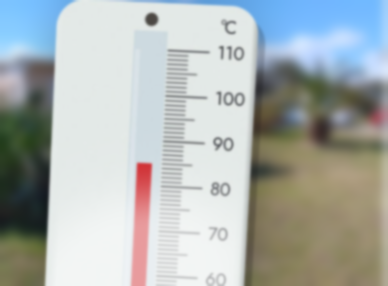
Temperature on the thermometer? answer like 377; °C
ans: 85; °C
